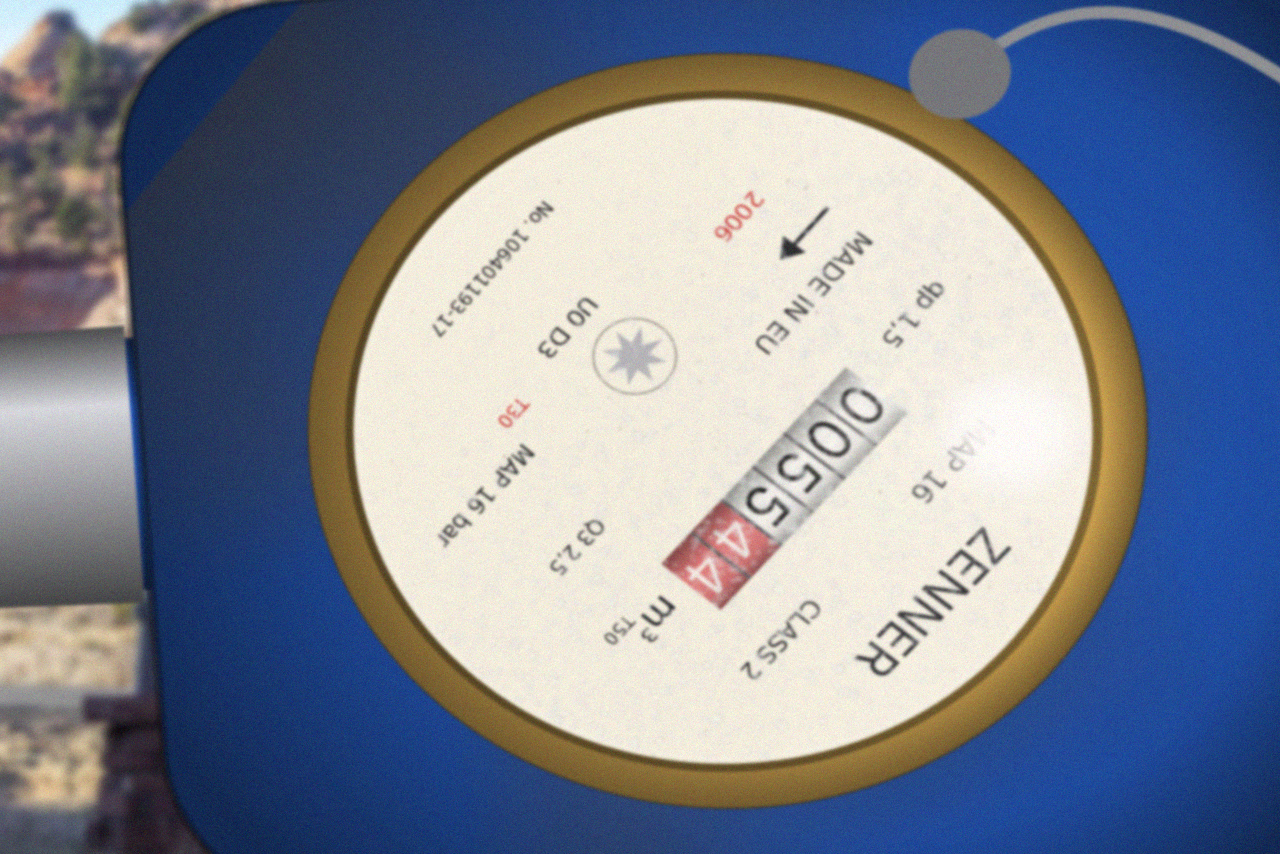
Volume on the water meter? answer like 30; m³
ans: 55.44; m³
